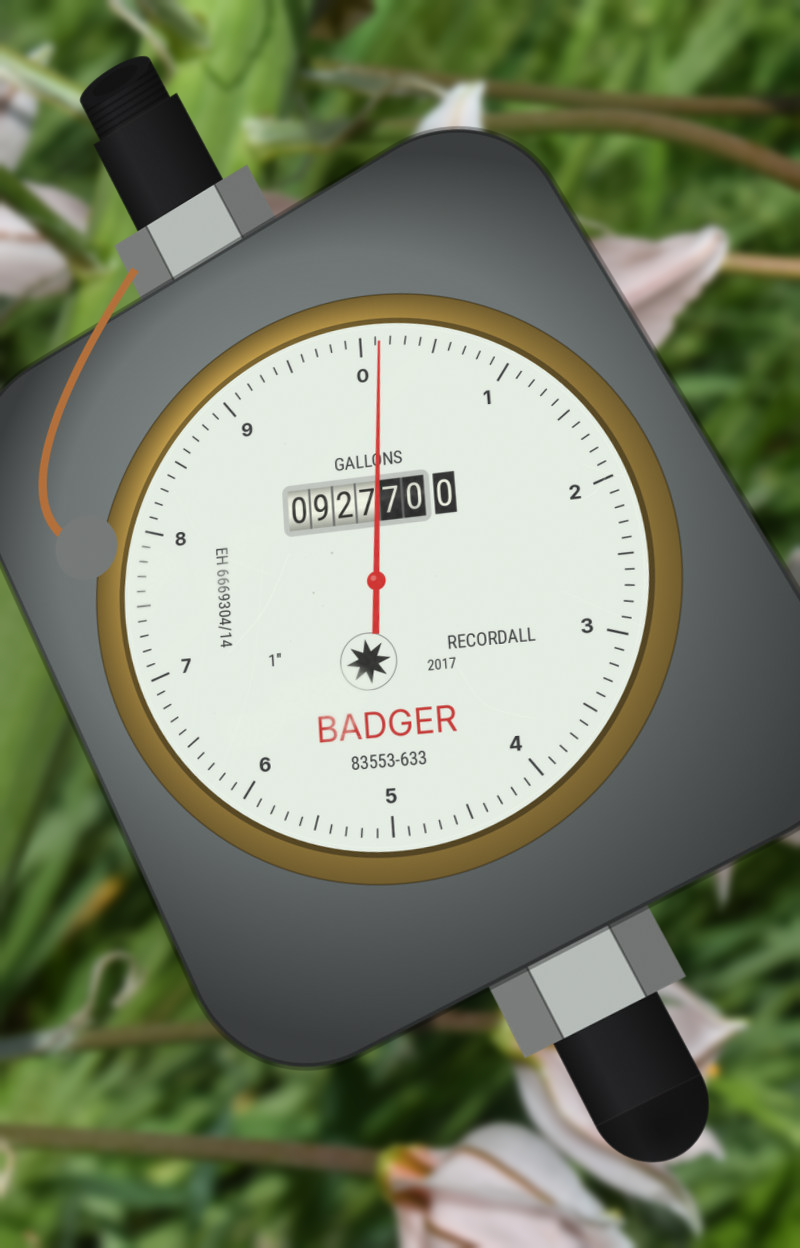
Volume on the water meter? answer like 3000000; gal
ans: 927700.1; gal
